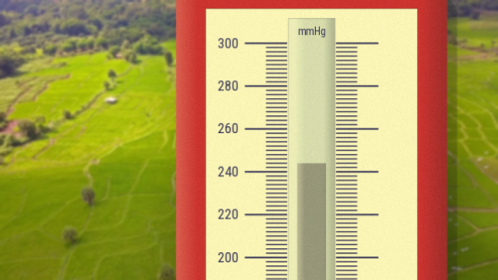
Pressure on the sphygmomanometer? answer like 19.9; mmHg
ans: 244; mmHg
